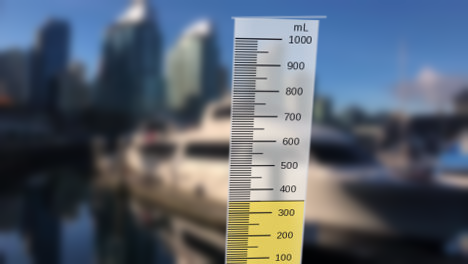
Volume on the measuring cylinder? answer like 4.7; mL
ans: 350; mL
